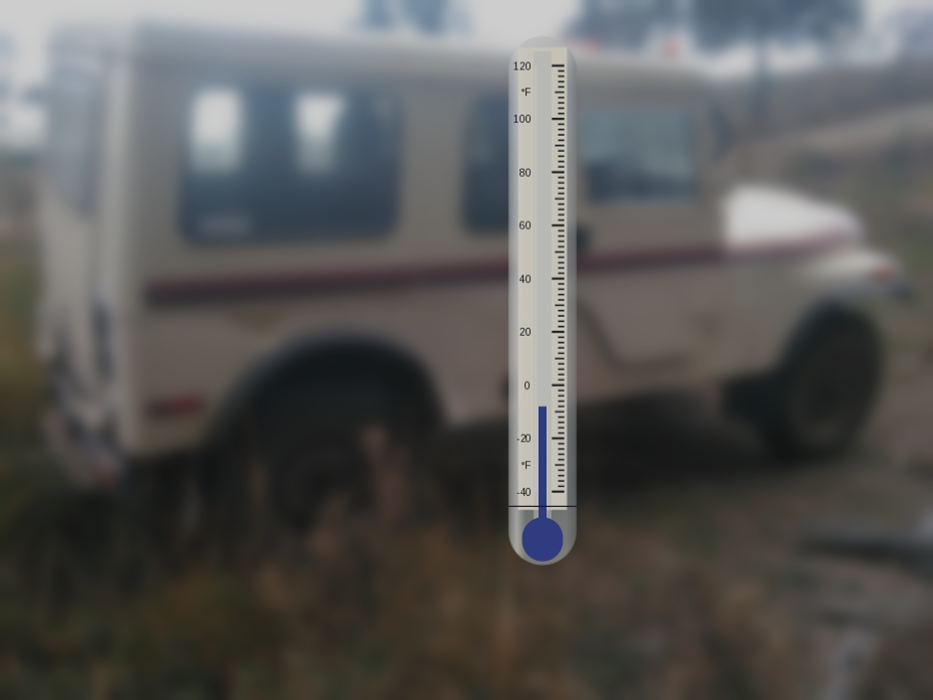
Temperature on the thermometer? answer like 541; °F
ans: -8; °F
